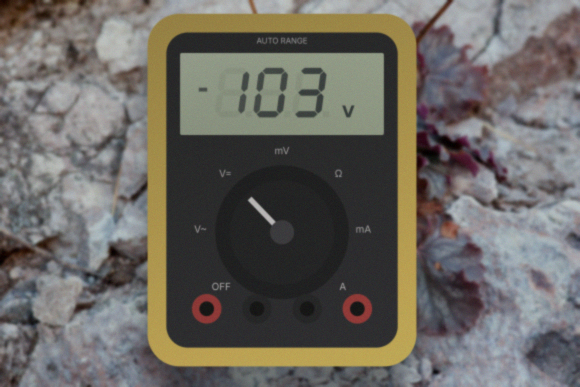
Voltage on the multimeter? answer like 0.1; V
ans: -103; V
